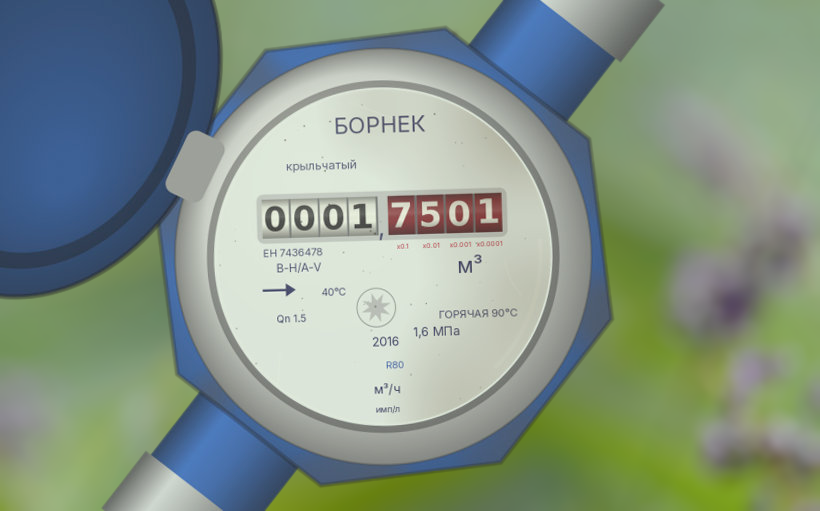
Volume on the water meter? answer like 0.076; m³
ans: 1.7501; m³
